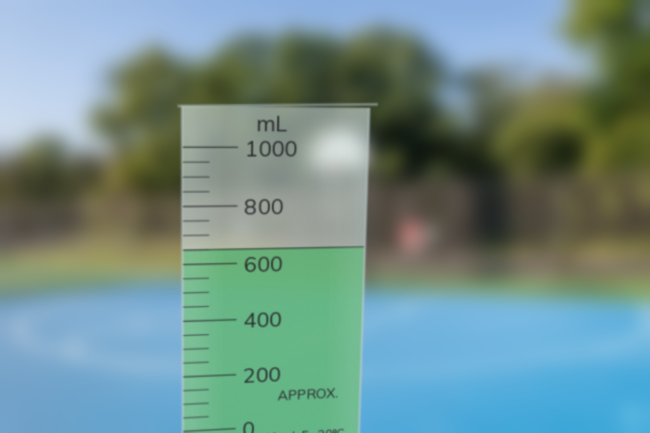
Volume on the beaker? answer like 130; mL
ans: 650; mL
